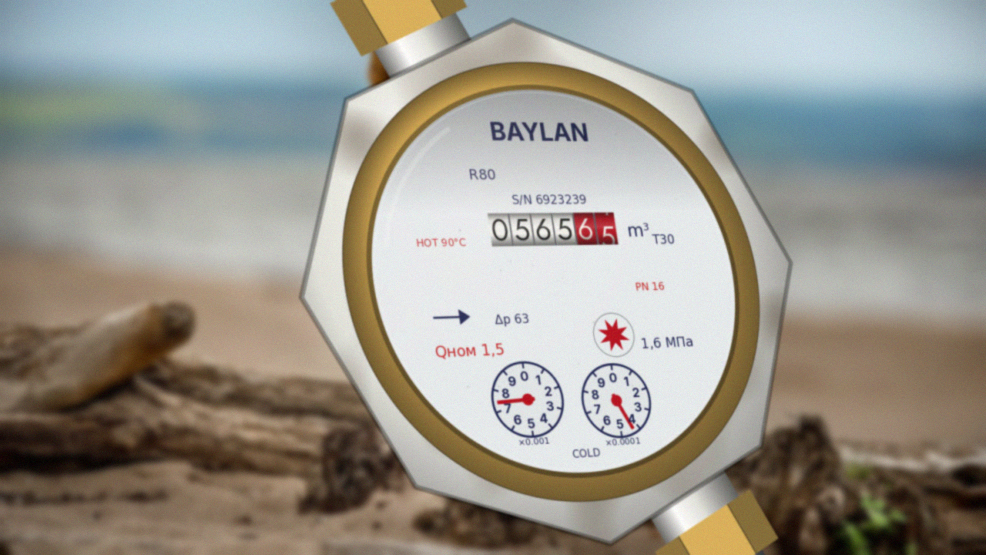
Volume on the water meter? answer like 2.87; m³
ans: 565.6474; m³
